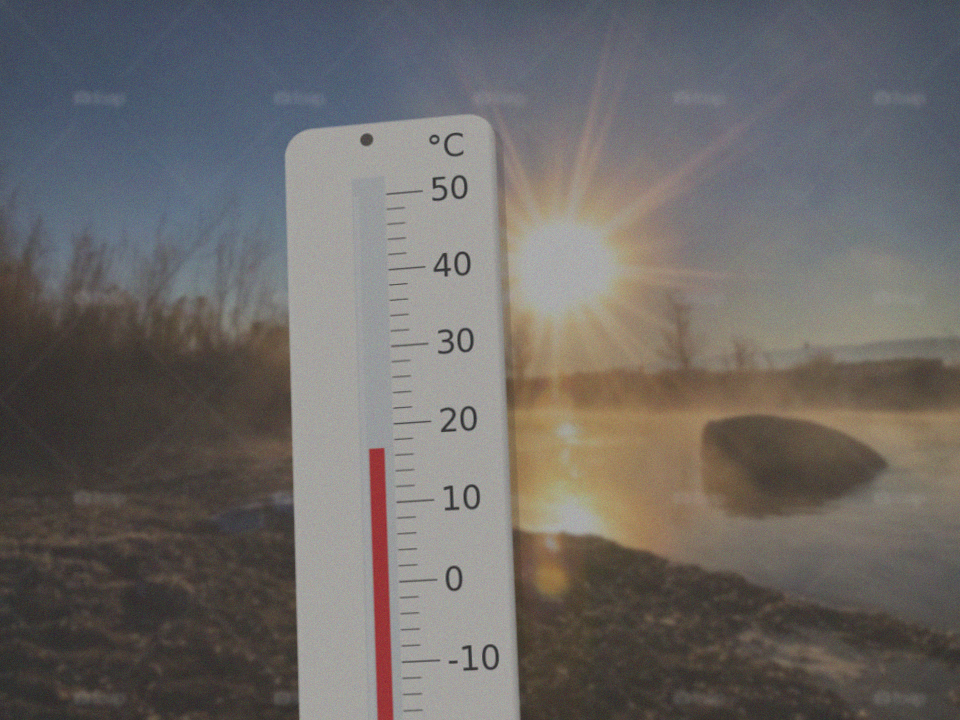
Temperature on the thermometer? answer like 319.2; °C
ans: 17; °C
